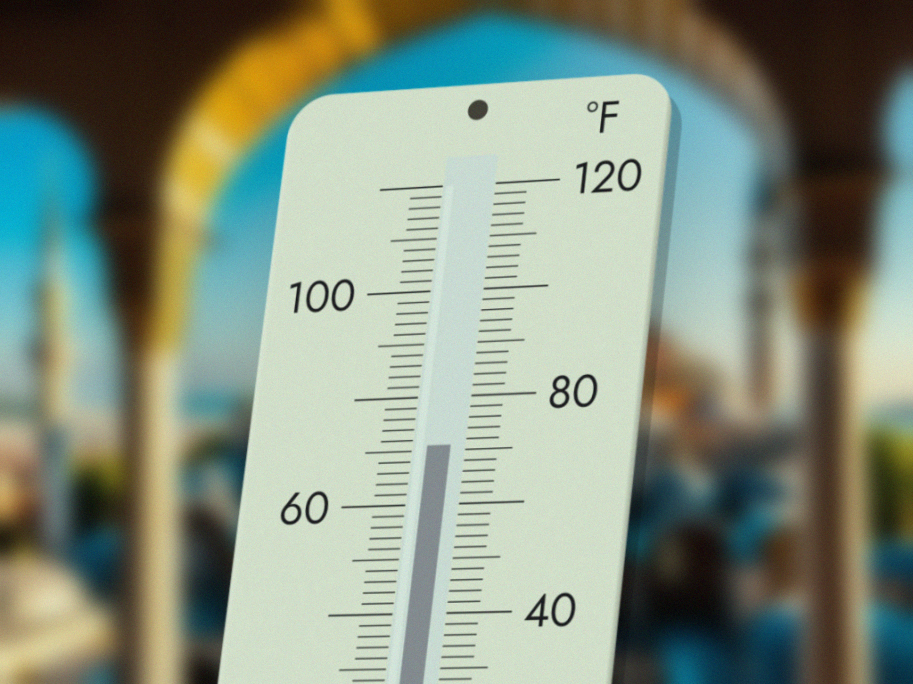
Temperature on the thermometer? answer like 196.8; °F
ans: 71; °F
